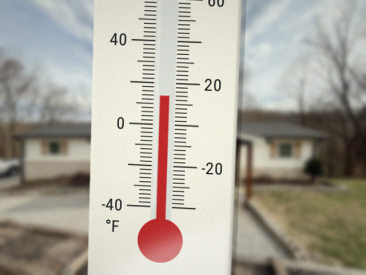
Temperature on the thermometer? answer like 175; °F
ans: 14; °F
